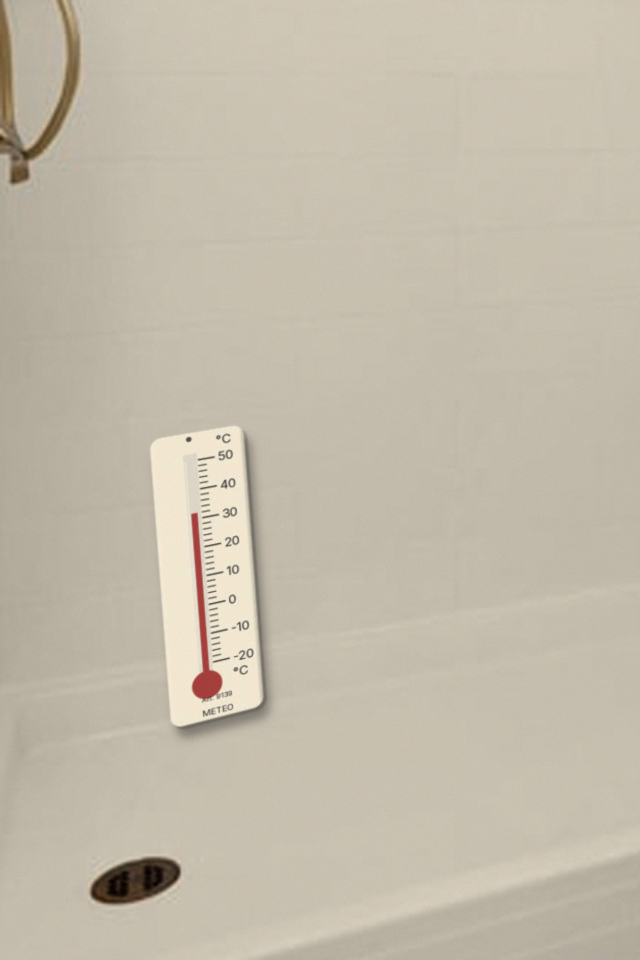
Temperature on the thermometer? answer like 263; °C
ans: 32; °C
